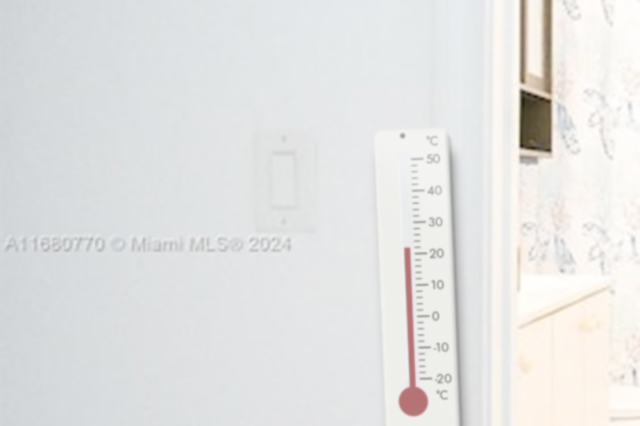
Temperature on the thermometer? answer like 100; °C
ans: 22; °C
